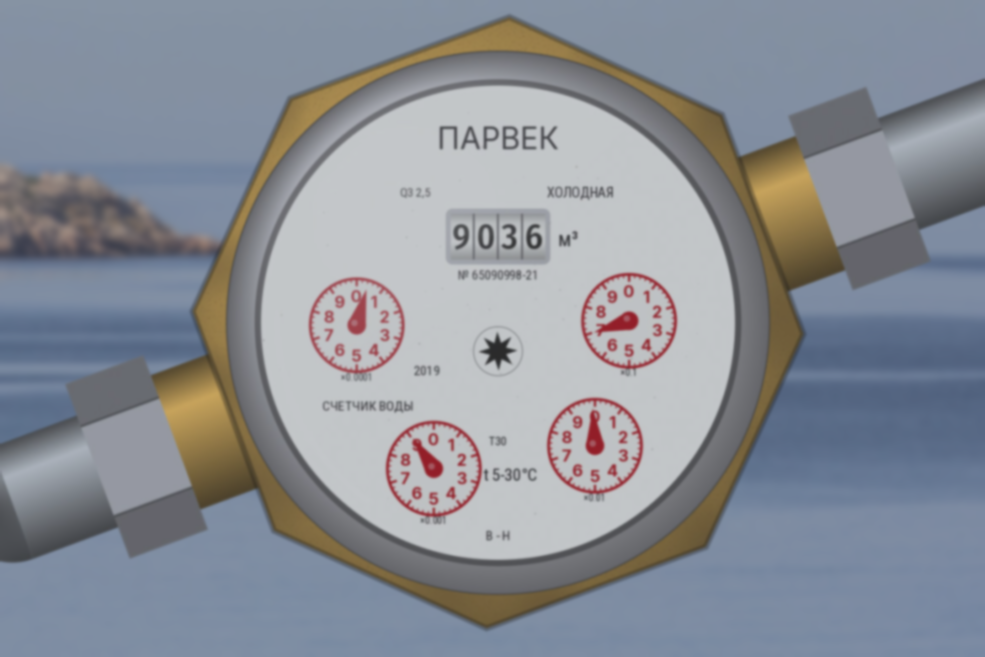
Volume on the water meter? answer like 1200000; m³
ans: 9036.6990; m³
